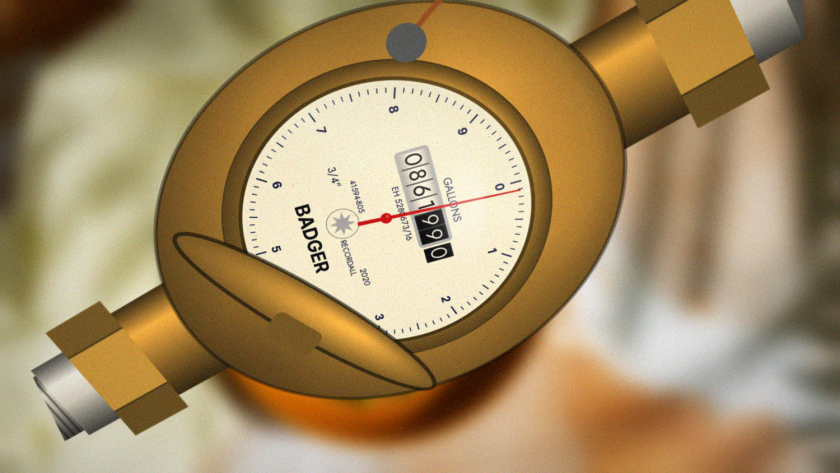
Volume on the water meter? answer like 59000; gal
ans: 861990.1; gal
